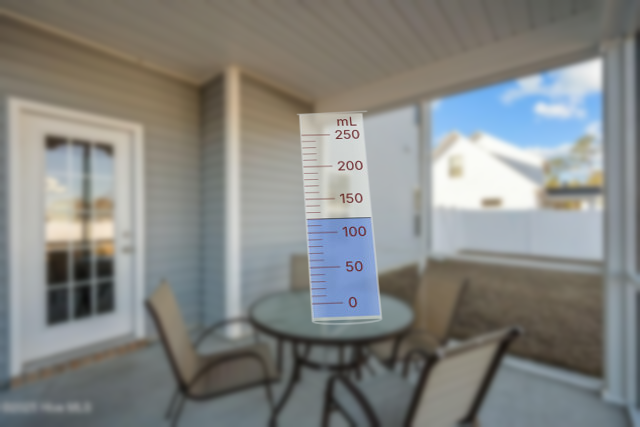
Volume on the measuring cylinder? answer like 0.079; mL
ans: 120; mL
